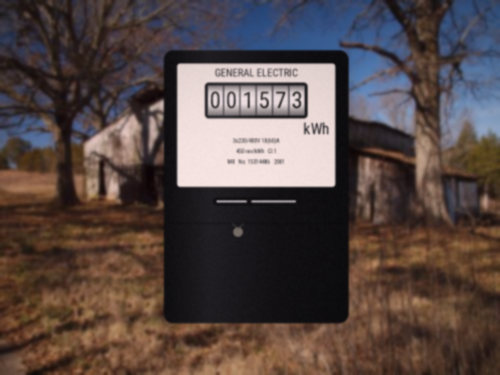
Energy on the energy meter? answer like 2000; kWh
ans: 1573; kWh
